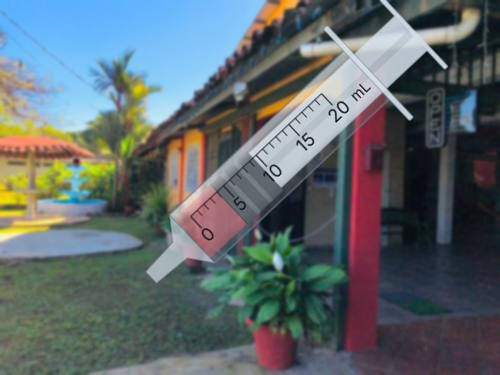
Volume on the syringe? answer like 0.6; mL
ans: 4; mL
